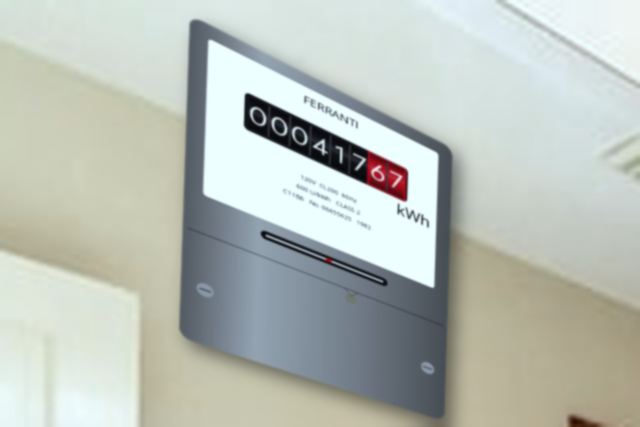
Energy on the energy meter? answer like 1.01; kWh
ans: 417.67; kWh
